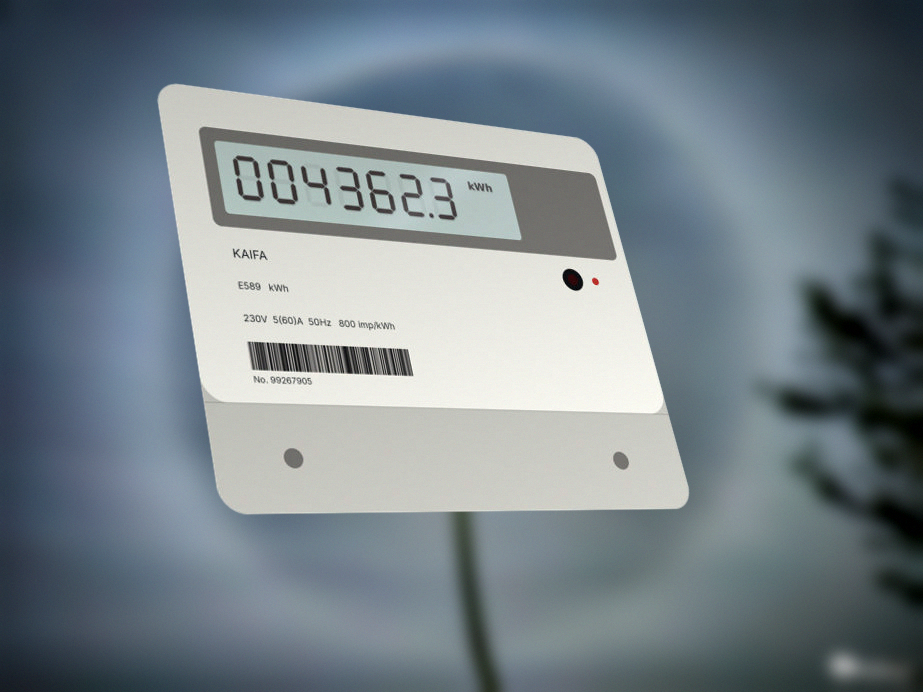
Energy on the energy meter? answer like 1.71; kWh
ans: 4362.3; kWh
